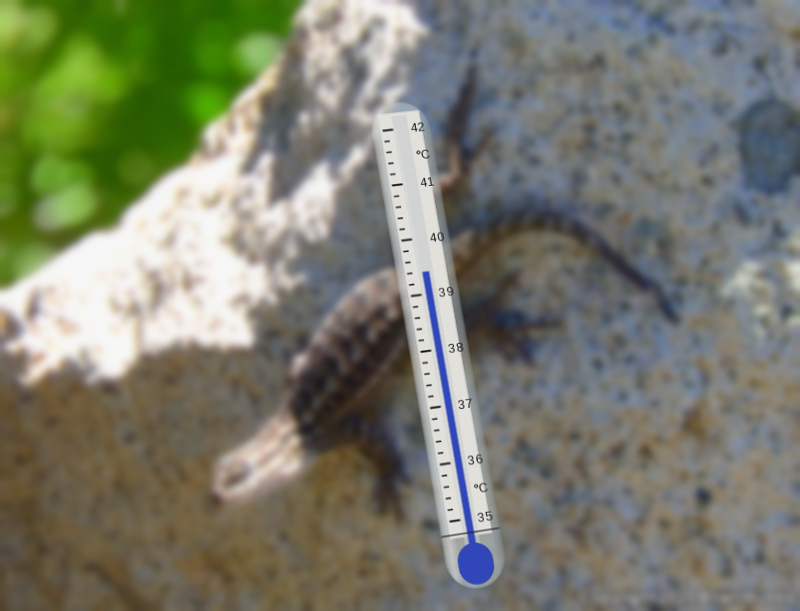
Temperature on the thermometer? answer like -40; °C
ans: 39.4; °C
